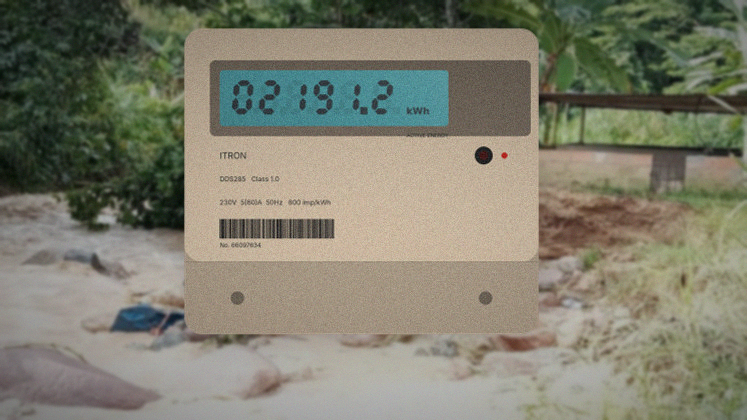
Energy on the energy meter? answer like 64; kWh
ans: 2191.2; kWh
